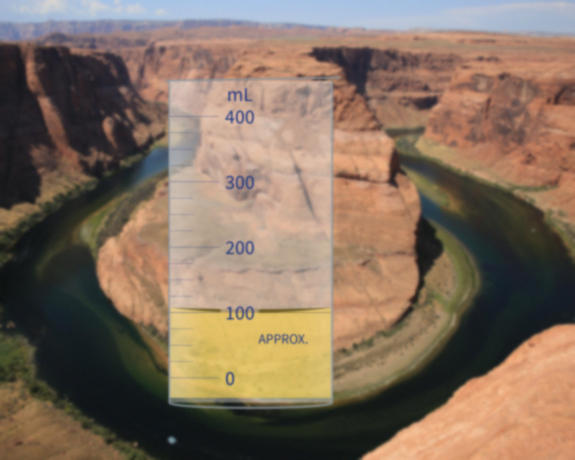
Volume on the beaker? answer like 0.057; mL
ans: 100; mL
